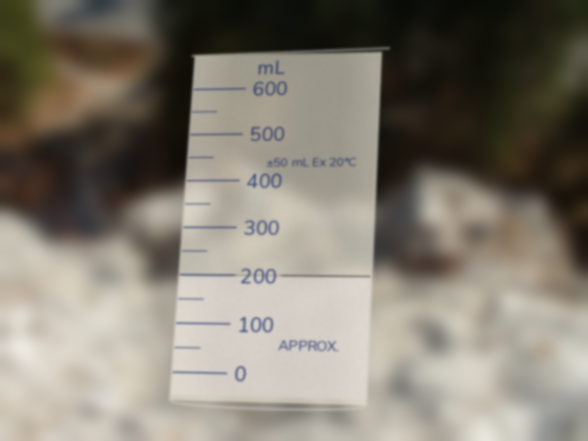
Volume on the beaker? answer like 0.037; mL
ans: 200; mL
